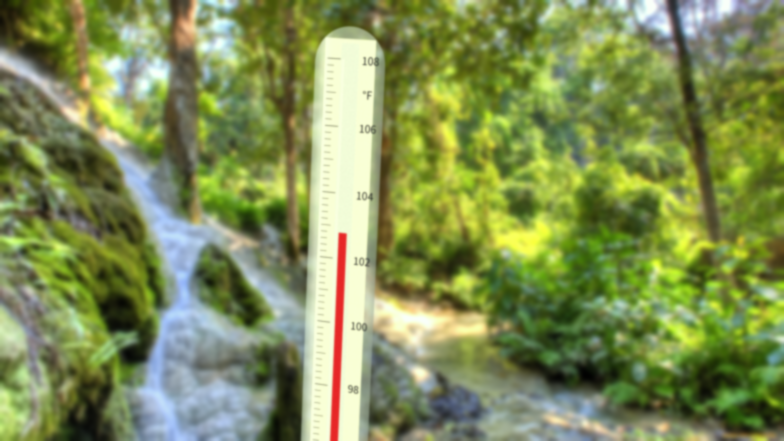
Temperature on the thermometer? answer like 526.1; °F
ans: 102.8; °F
